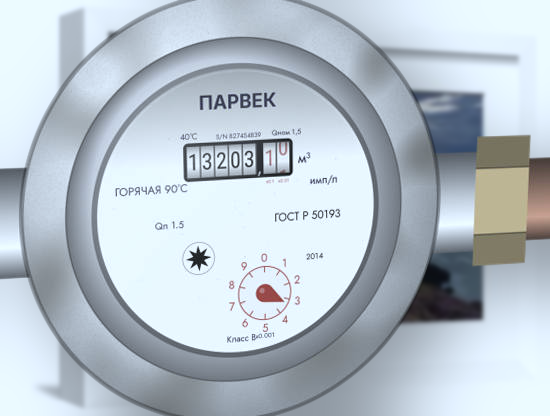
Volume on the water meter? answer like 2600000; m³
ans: 13203.103; m³
